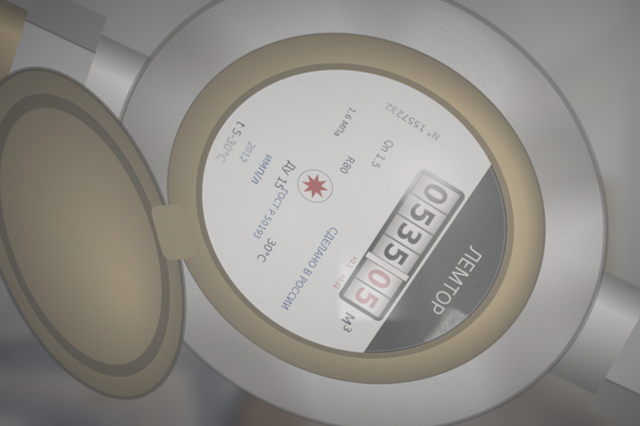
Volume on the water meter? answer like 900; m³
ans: 535.05; m³
